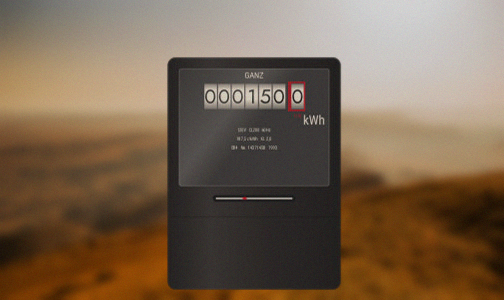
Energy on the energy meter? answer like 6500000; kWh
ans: 150.0; kWh
